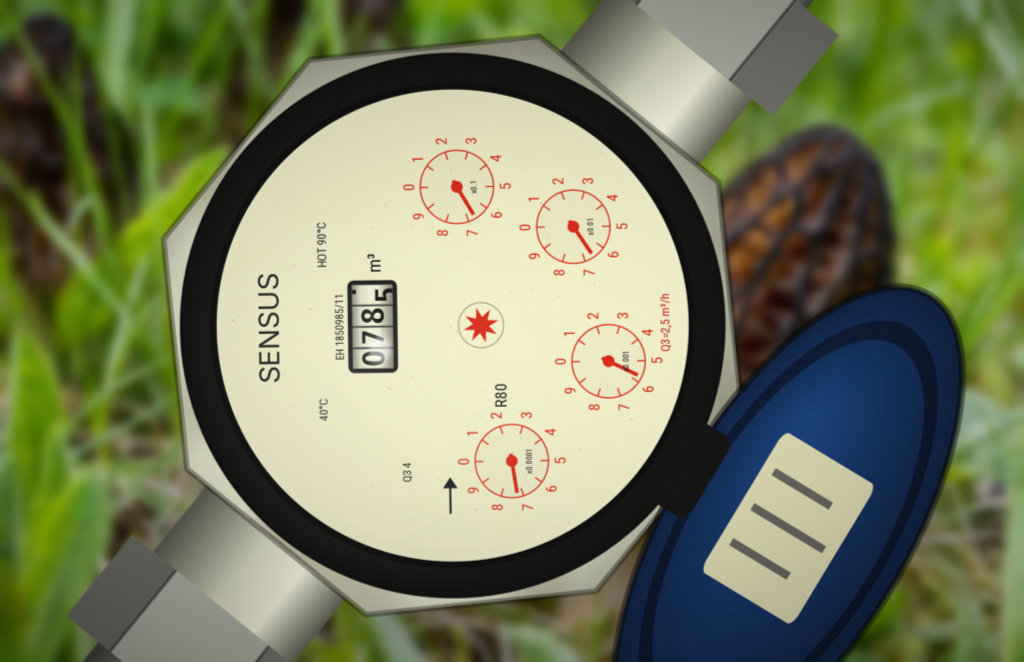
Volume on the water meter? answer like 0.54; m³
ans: 784.6657; m³
